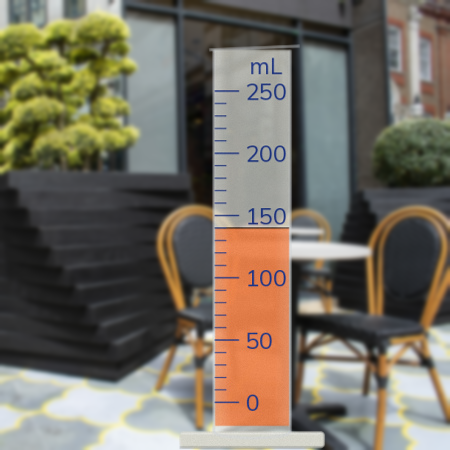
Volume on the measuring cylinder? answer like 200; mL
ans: 140; mL
